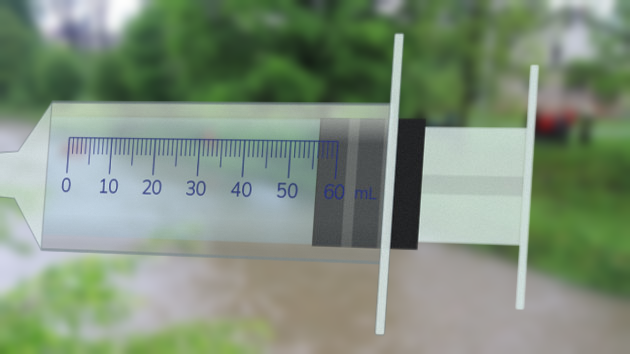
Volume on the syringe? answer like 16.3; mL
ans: 56; mL
